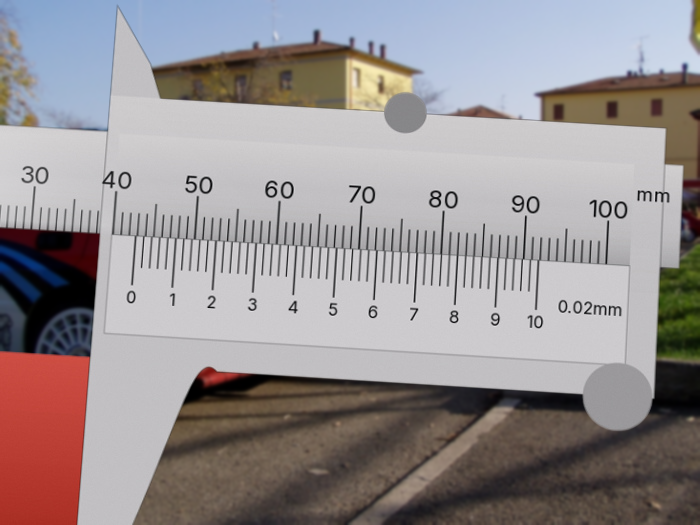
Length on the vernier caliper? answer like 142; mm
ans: 42.8; mm
